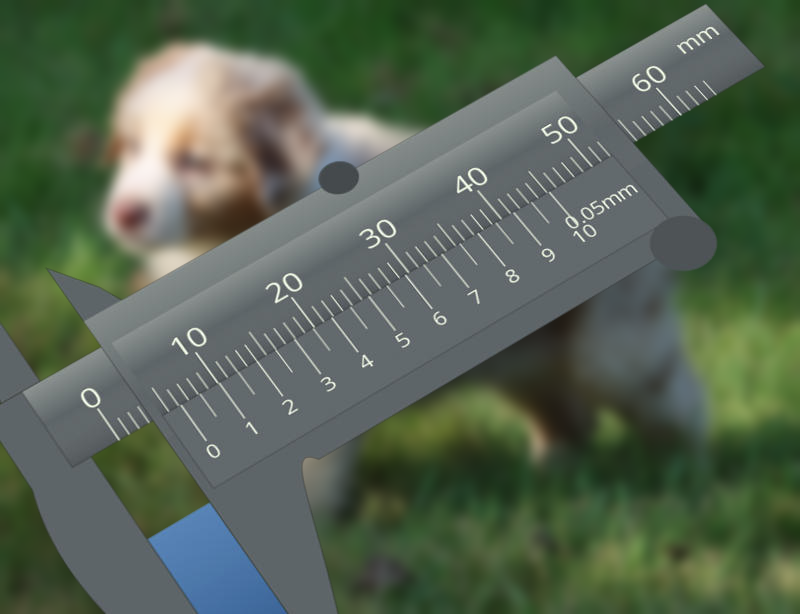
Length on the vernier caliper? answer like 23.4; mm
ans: 6.2; mm
